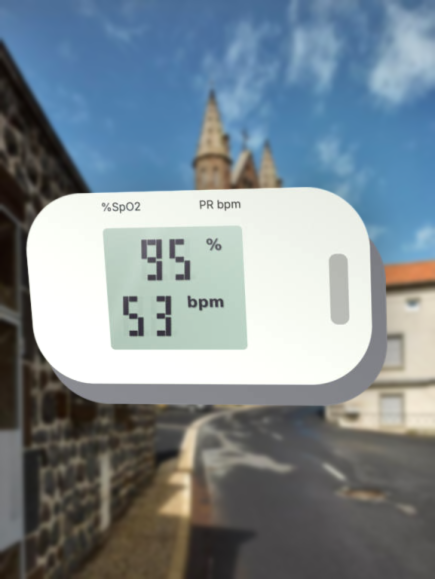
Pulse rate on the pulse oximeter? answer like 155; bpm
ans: 53; bpm
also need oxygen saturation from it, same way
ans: 95; %
